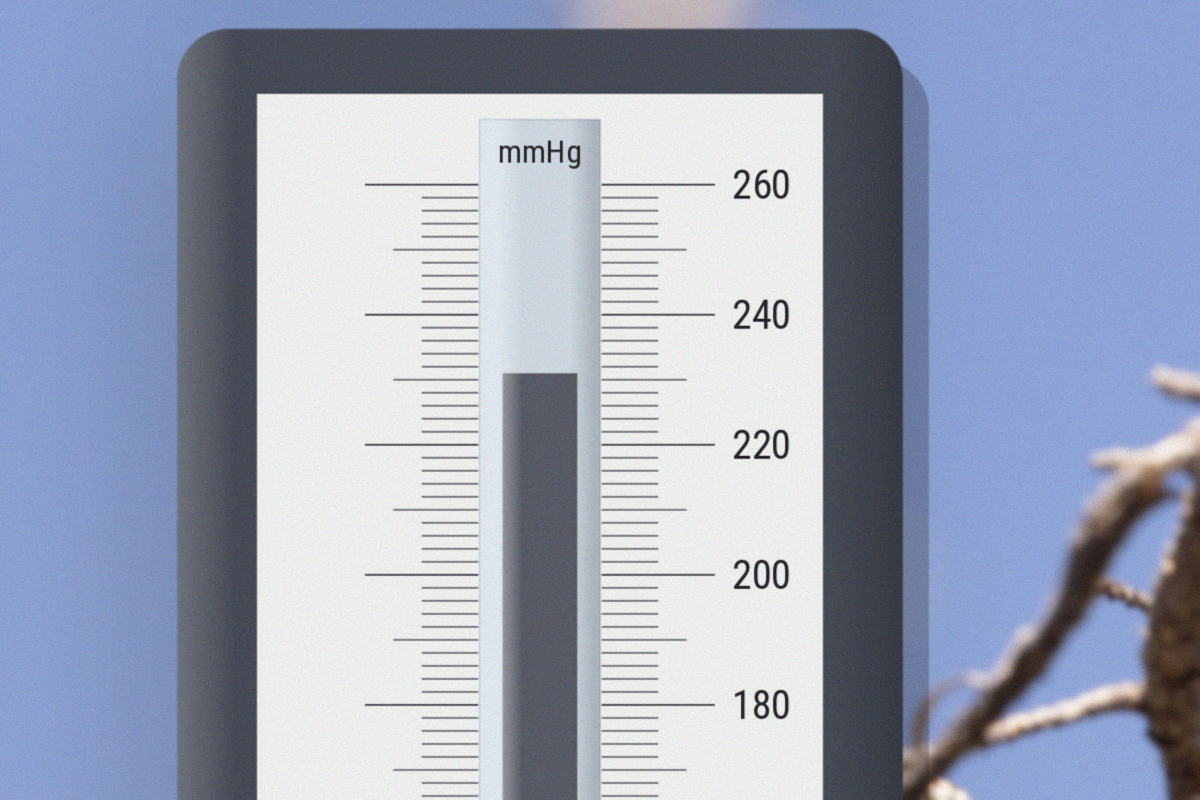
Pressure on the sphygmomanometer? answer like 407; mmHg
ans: 231; mmHg
